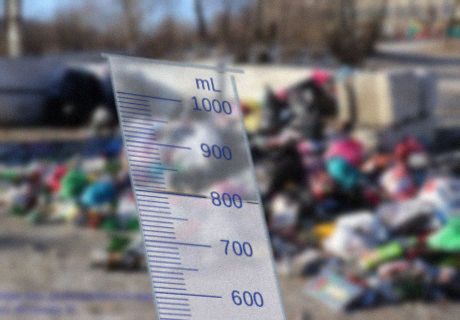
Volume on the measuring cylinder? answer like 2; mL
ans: 800; mL
